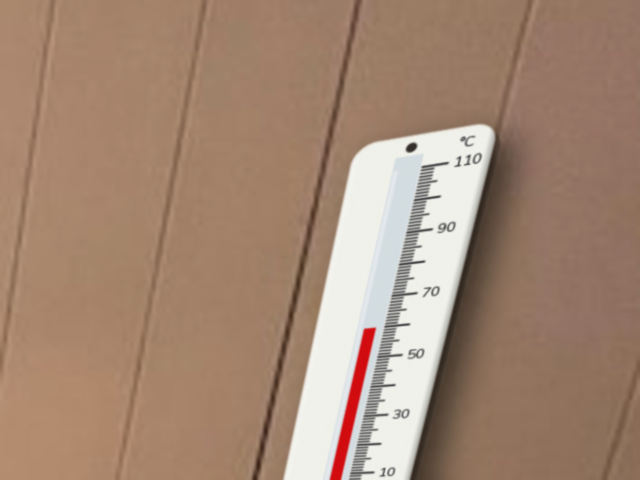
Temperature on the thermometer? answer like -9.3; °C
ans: 60; °C
